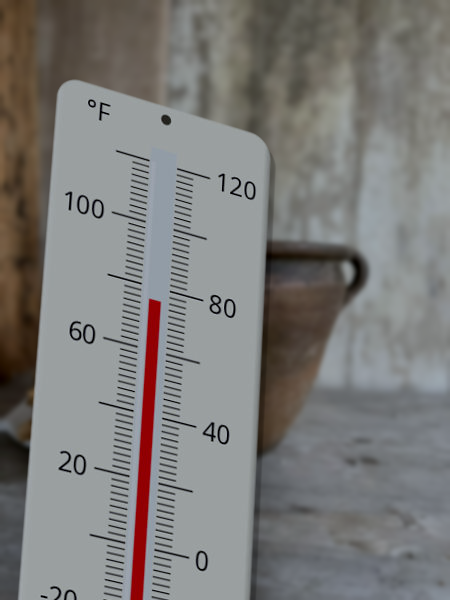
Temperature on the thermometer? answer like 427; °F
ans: 76; °F
